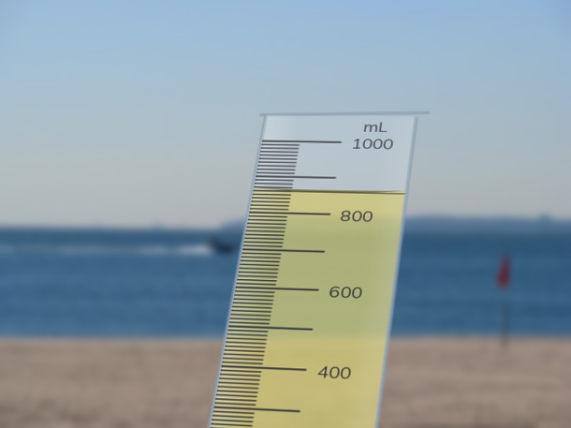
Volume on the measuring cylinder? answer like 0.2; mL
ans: 860; mL
